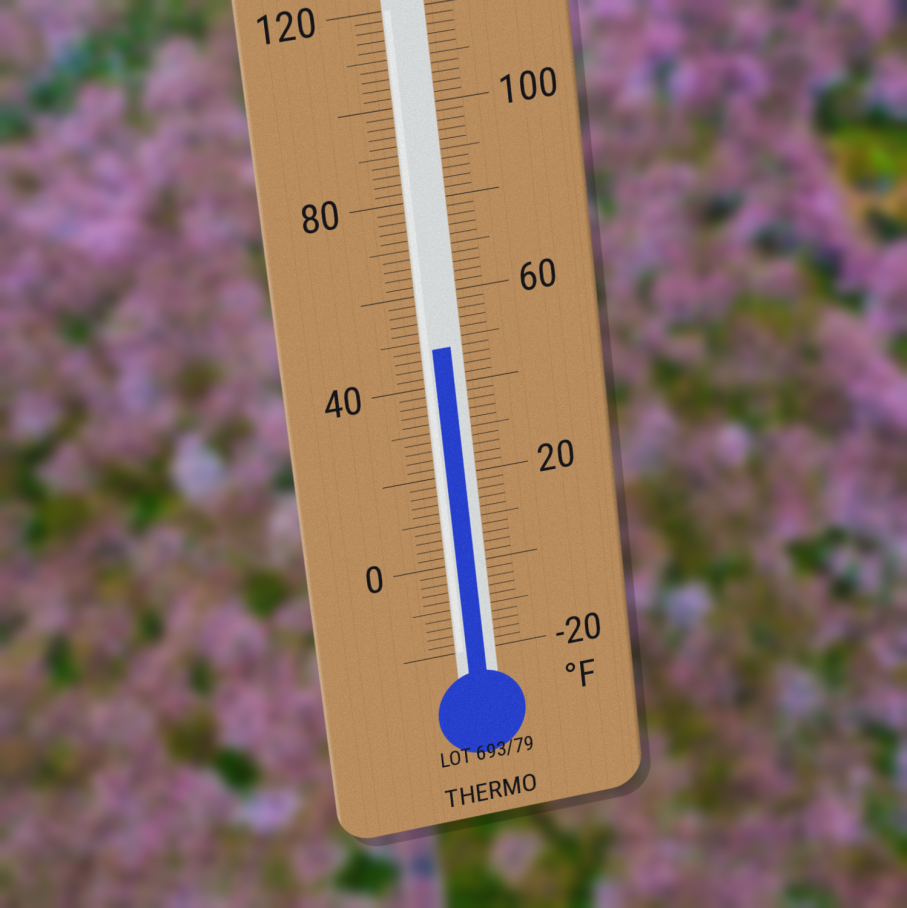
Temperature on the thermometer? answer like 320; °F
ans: 48; °F
